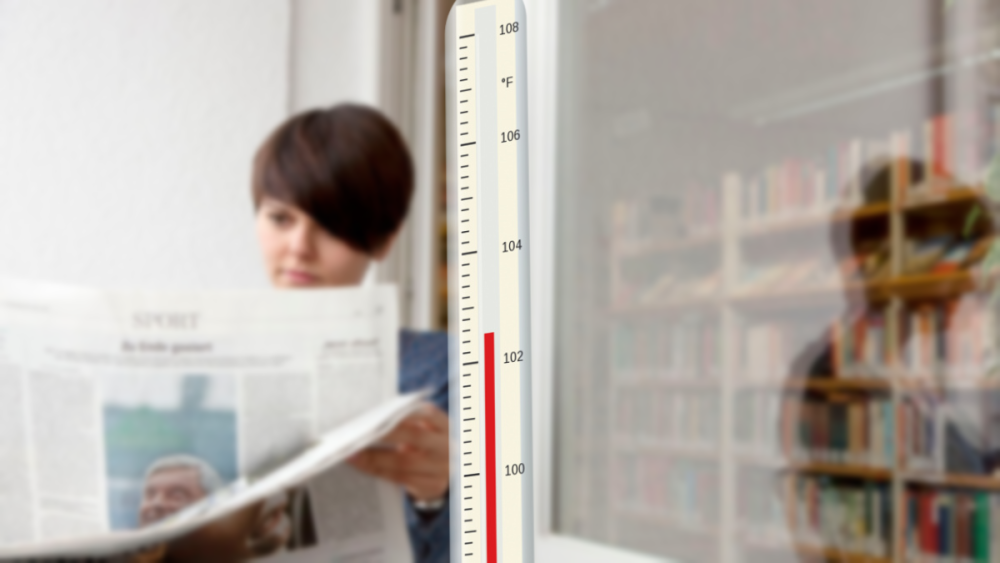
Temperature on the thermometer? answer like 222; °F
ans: 102.5; °F
